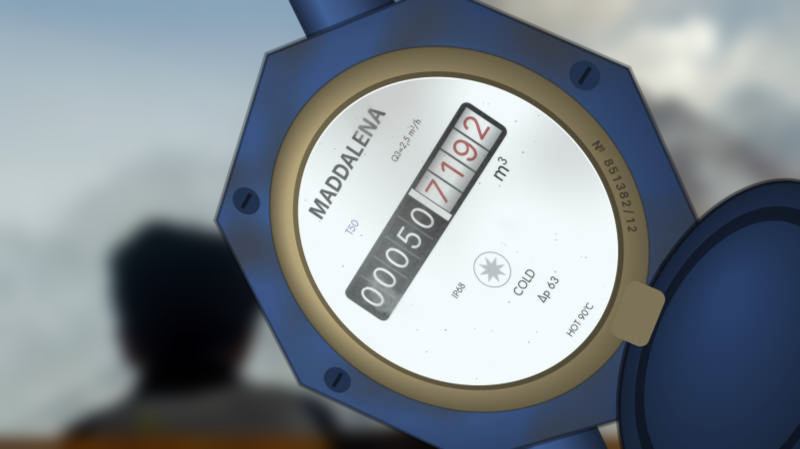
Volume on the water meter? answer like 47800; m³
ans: 50.7192; m³
